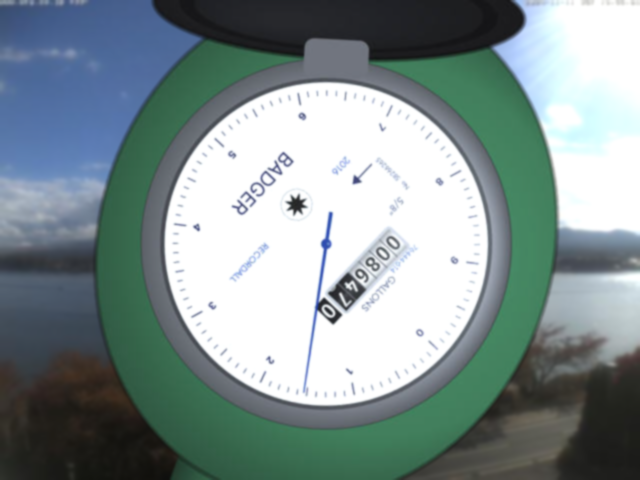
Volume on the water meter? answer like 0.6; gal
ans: 86471.5; gal
